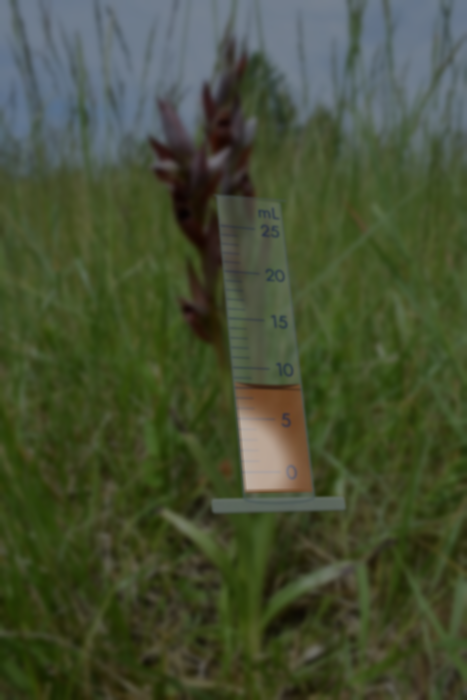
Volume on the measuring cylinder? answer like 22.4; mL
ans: 8; mL
